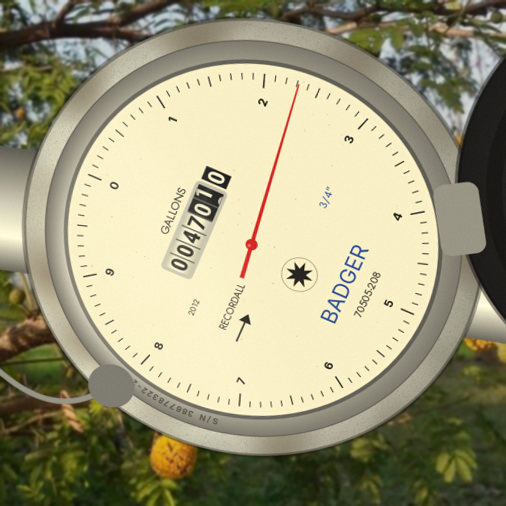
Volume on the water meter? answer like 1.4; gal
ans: 47012.3; gal
